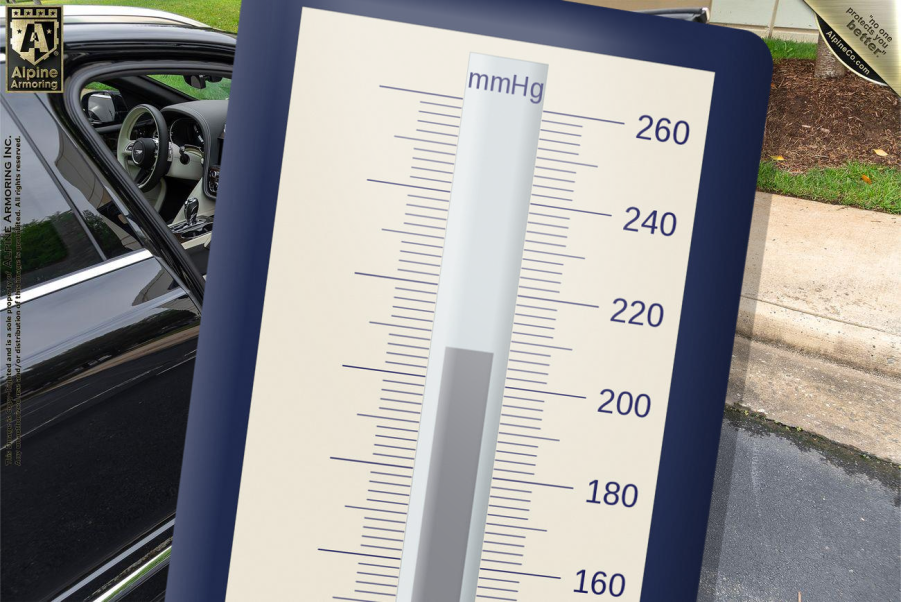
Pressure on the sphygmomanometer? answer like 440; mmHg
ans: 207; mmHg
